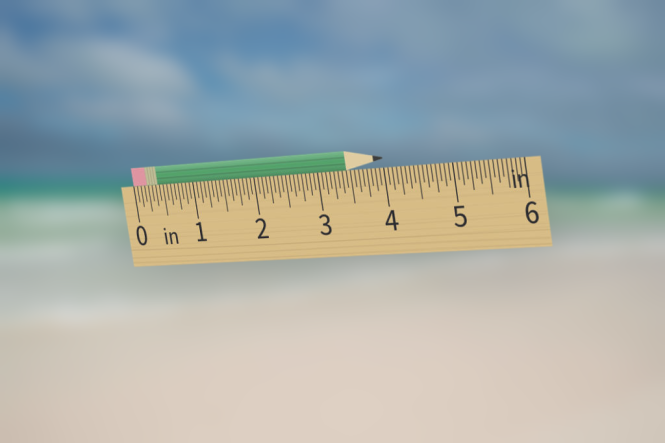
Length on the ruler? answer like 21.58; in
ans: 4; in
